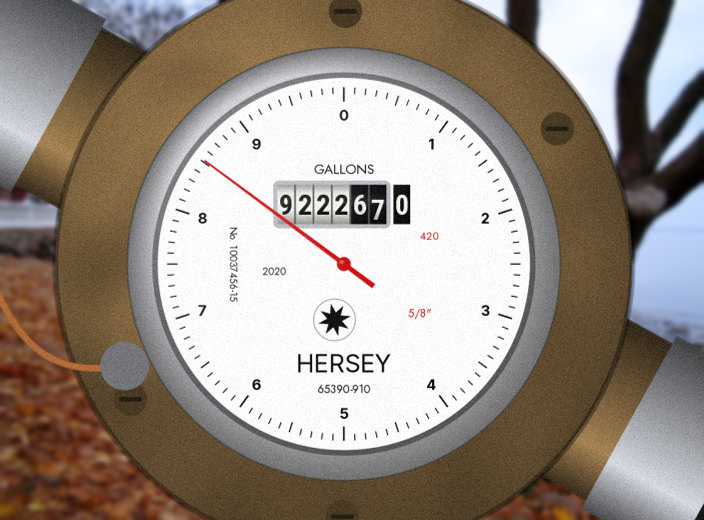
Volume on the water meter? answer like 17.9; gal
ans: 9222668.5; gal
